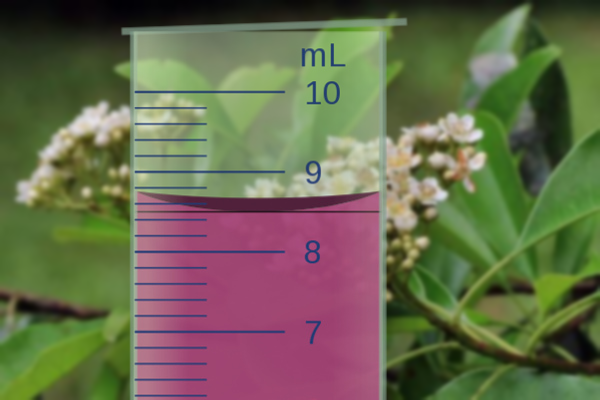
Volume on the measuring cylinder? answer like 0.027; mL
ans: 8.5; mL
